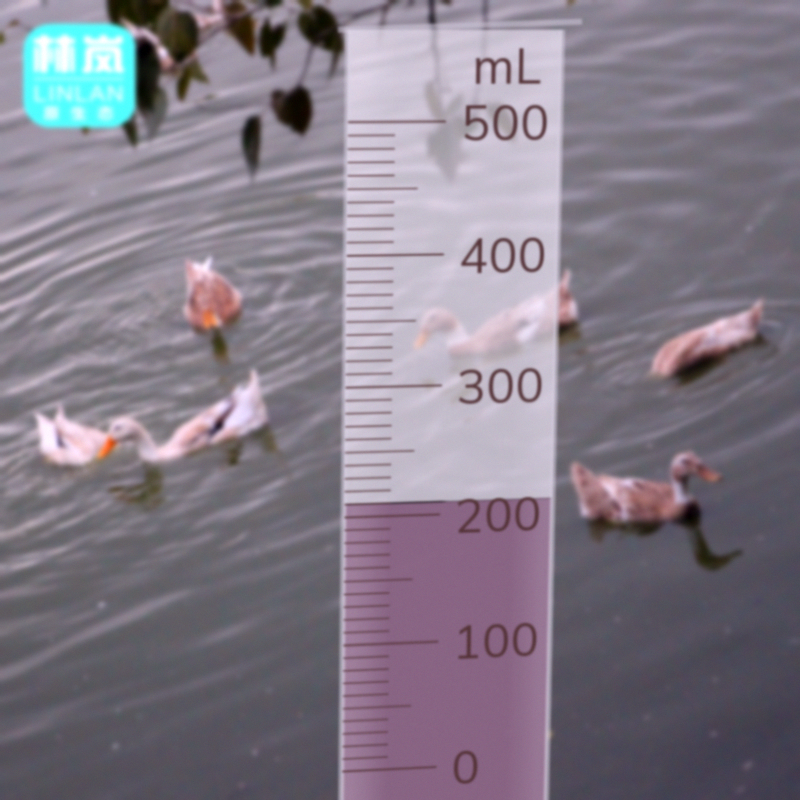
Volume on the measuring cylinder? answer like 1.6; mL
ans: 210; mL
